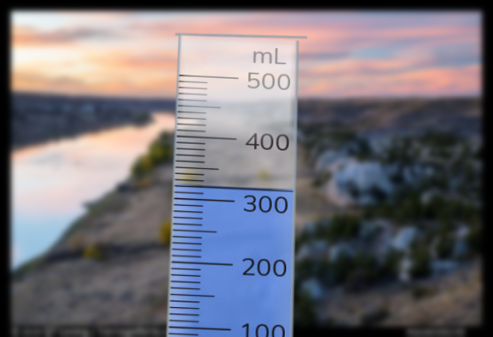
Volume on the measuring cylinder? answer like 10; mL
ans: 320; mL
